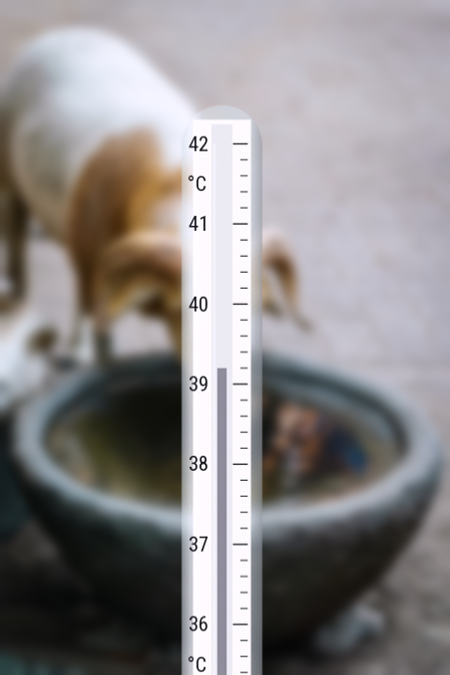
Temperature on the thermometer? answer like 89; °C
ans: 39.2; °C
